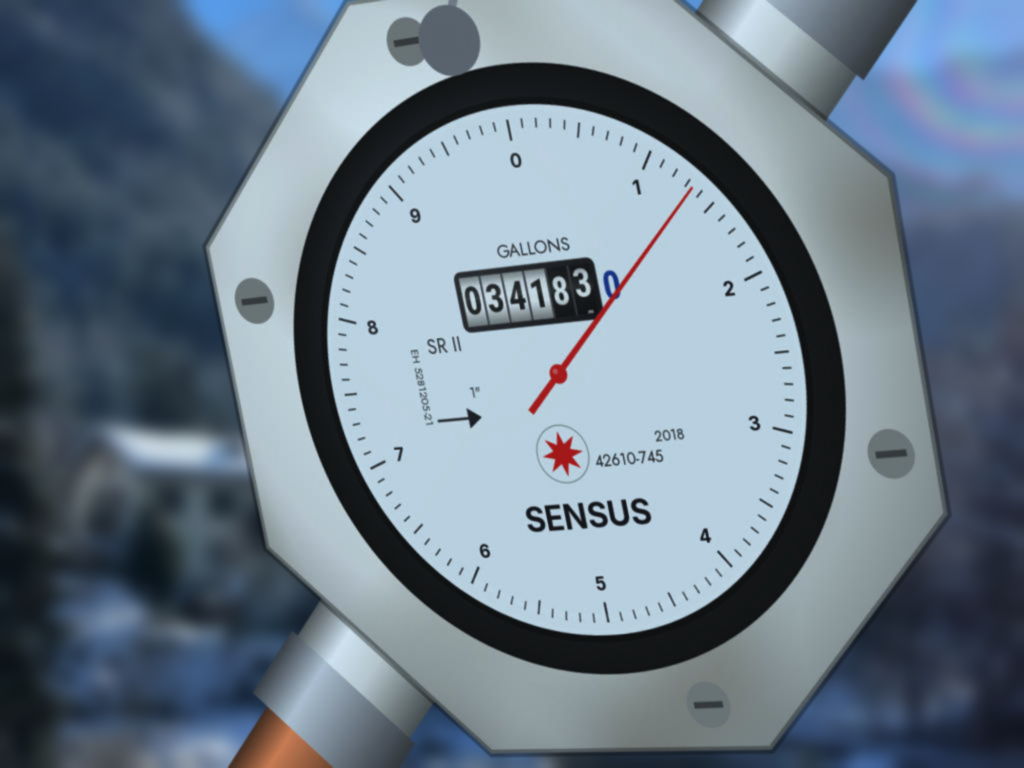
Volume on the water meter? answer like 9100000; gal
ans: 341831.3; gal
